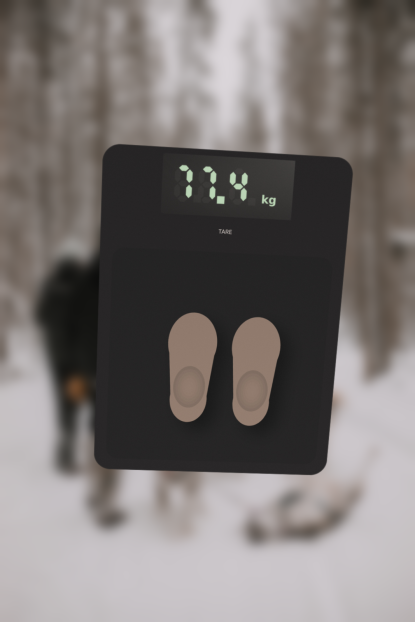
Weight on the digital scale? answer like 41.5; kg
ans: 77.4; kg
